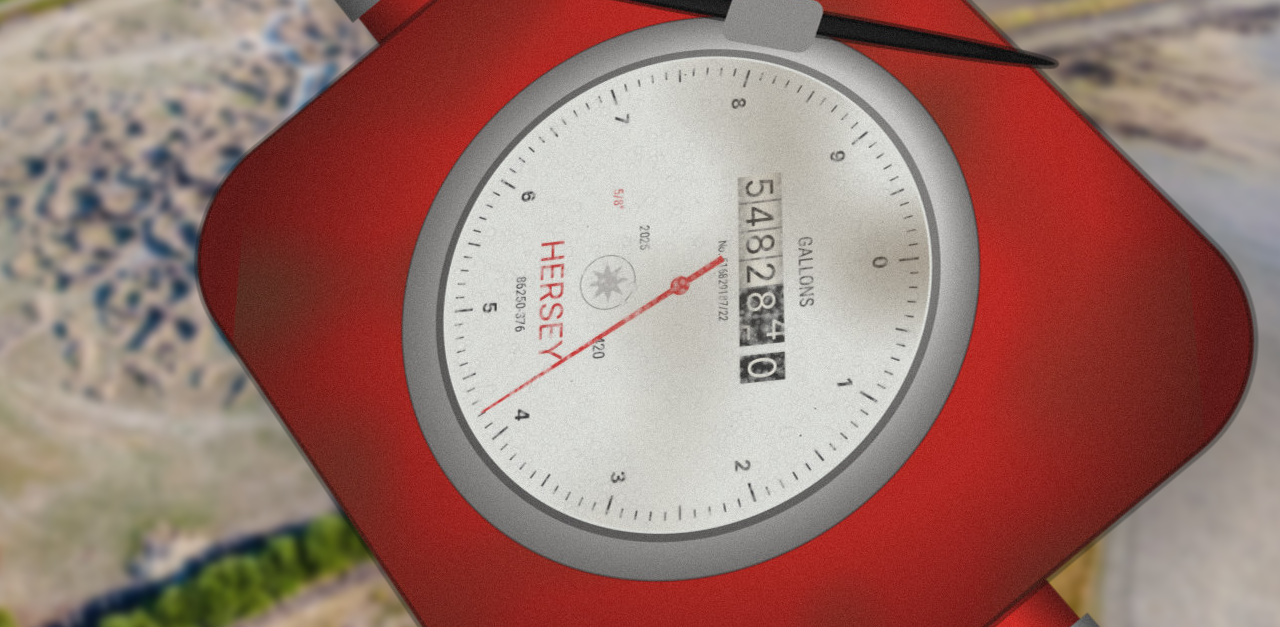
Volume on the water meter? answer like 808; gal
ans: 5482844.2; gal
